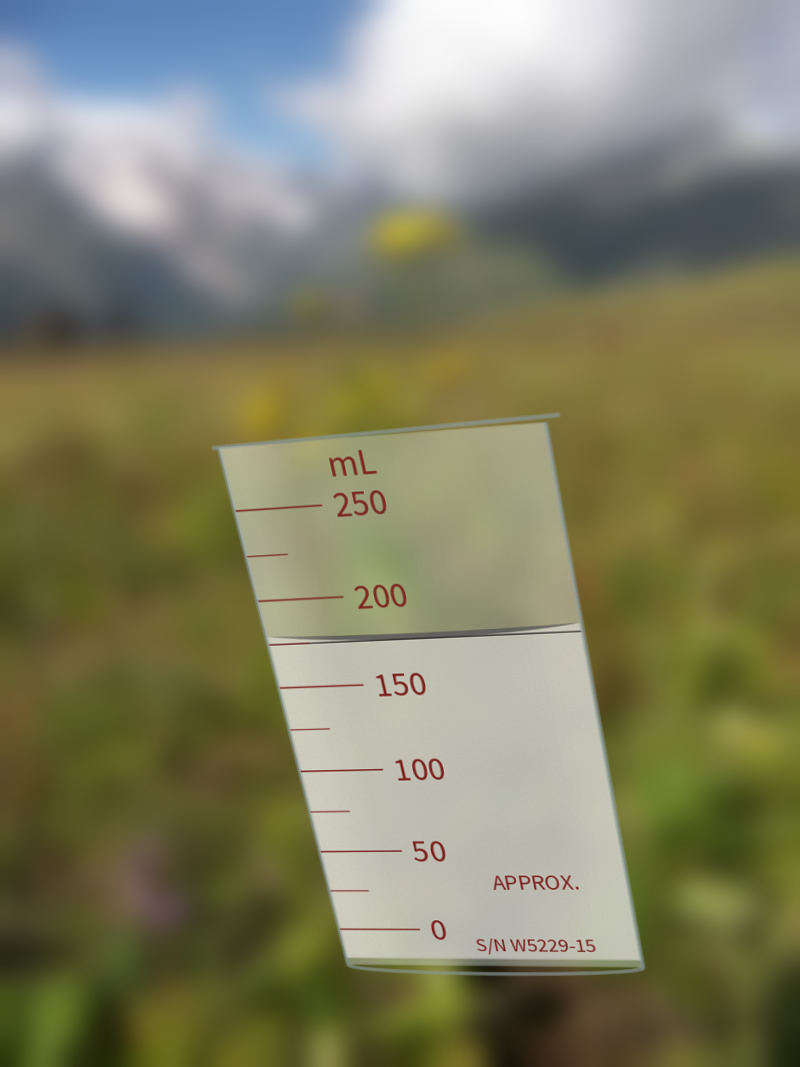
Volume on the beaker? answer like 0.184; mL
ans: 175; mL
